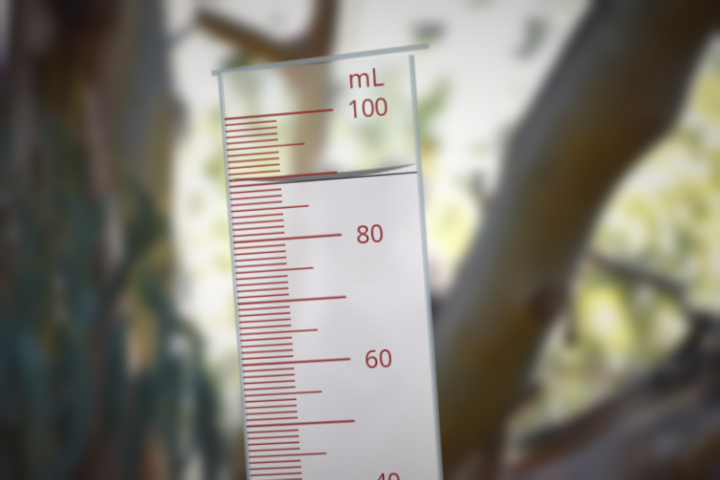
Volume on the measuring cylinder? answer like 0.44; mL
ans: 89; mL
